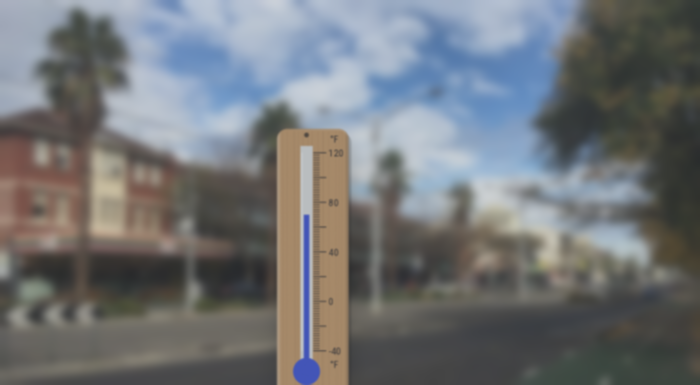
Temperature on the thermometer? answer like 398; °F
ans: 70; °F
